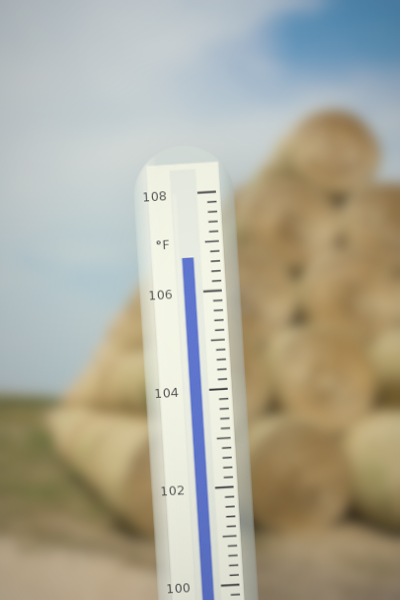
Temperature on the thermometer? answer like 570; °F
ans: 106.7; °F
